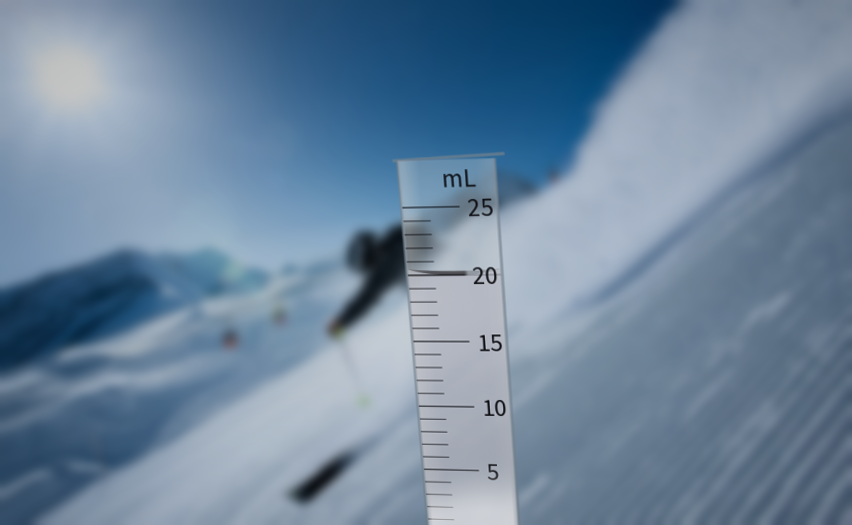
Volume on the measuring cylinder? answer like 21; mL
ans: 20; mL
